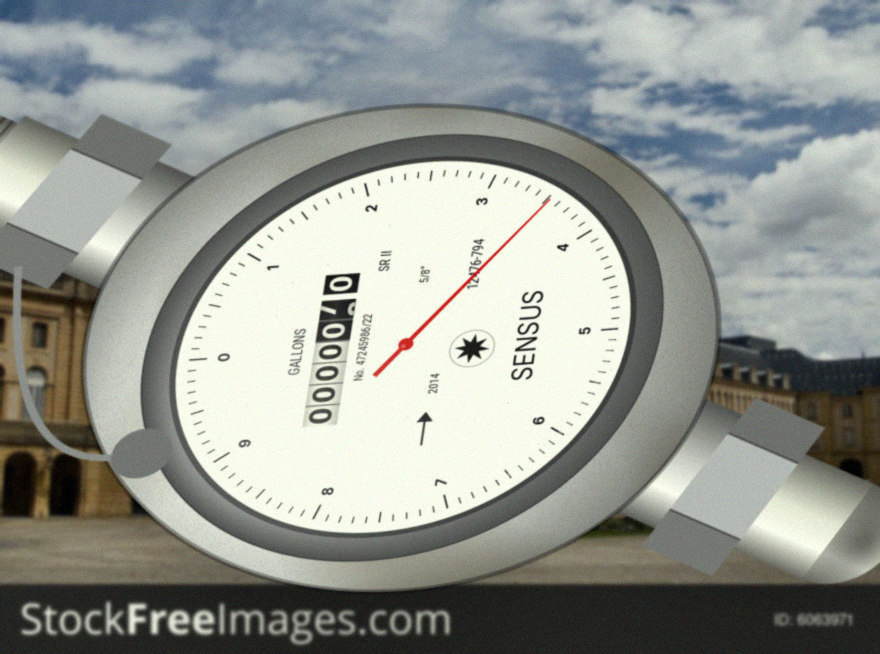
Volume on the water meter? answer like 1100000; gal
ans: 73.5; gal
